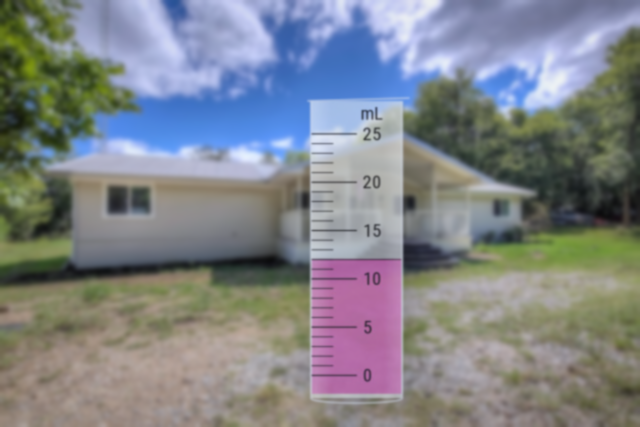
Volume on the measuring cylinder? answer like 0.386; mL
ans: 12; mL
